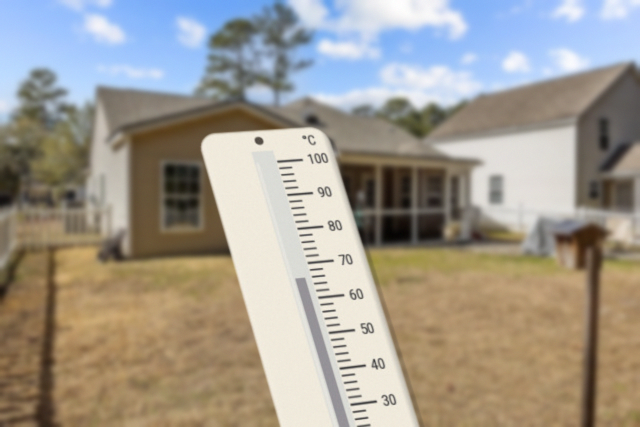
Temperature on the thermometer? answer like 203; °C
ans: 66; °C
